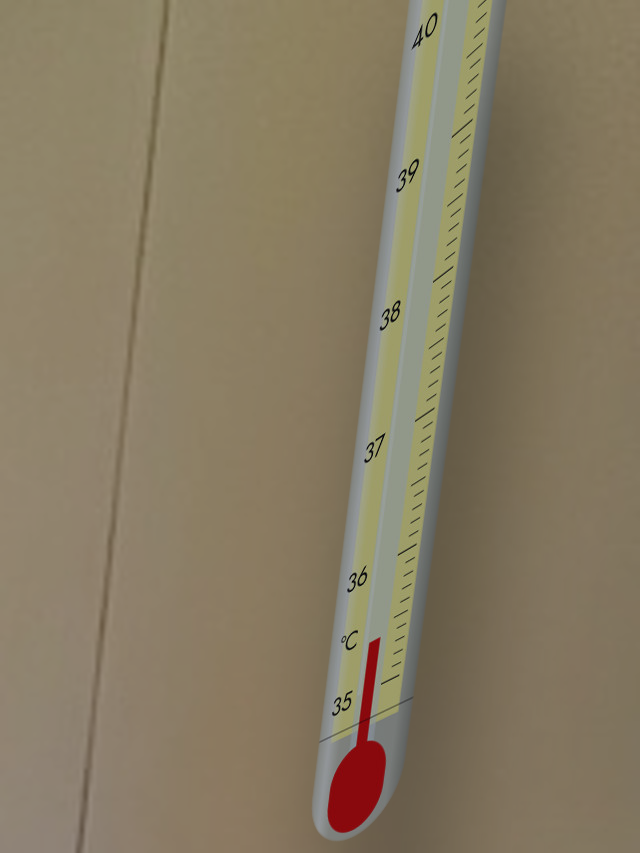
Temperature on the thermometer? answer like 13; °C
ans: 35.4; °C
